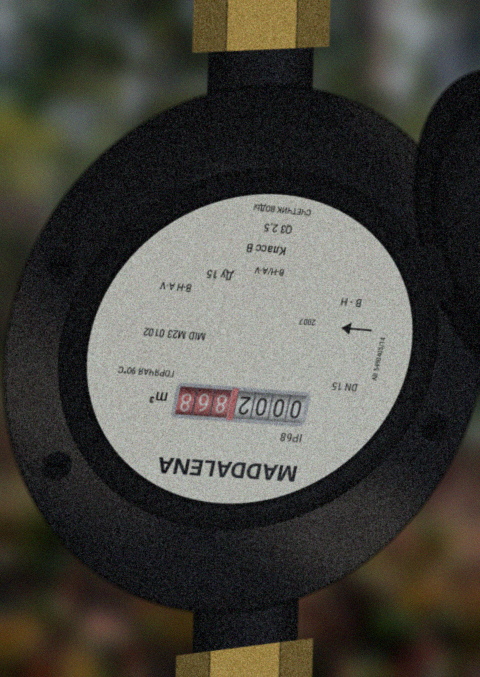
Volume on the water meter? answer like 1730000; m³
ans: 2.868; m³
